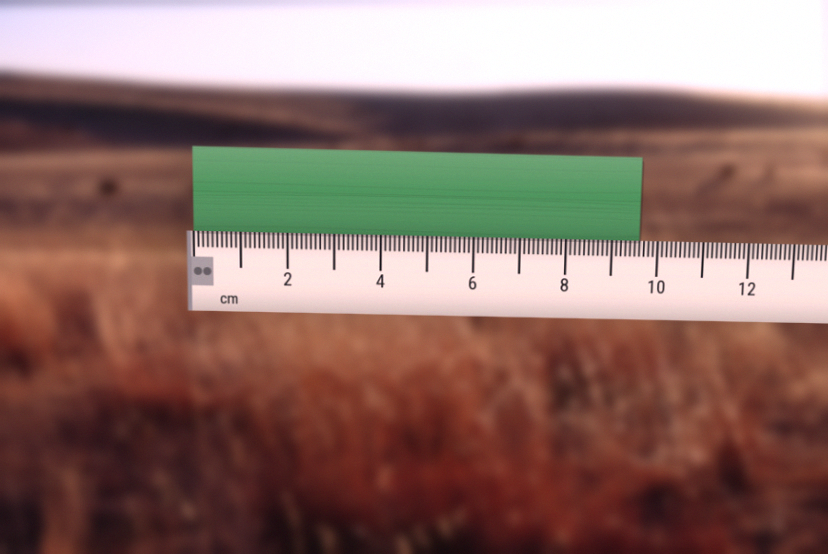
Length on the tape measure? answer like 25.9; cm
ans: 9.6; cm
